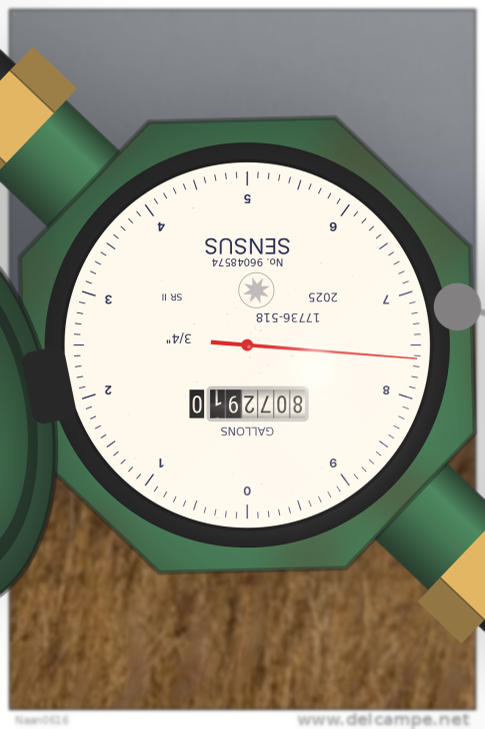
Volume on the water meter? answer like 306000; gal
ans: 8072907.6; gal
